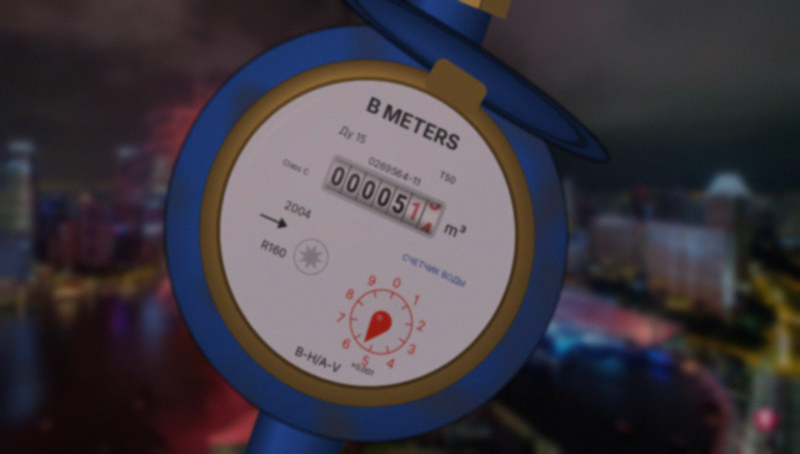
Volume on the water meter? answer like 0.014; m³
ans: 5.135; m³
